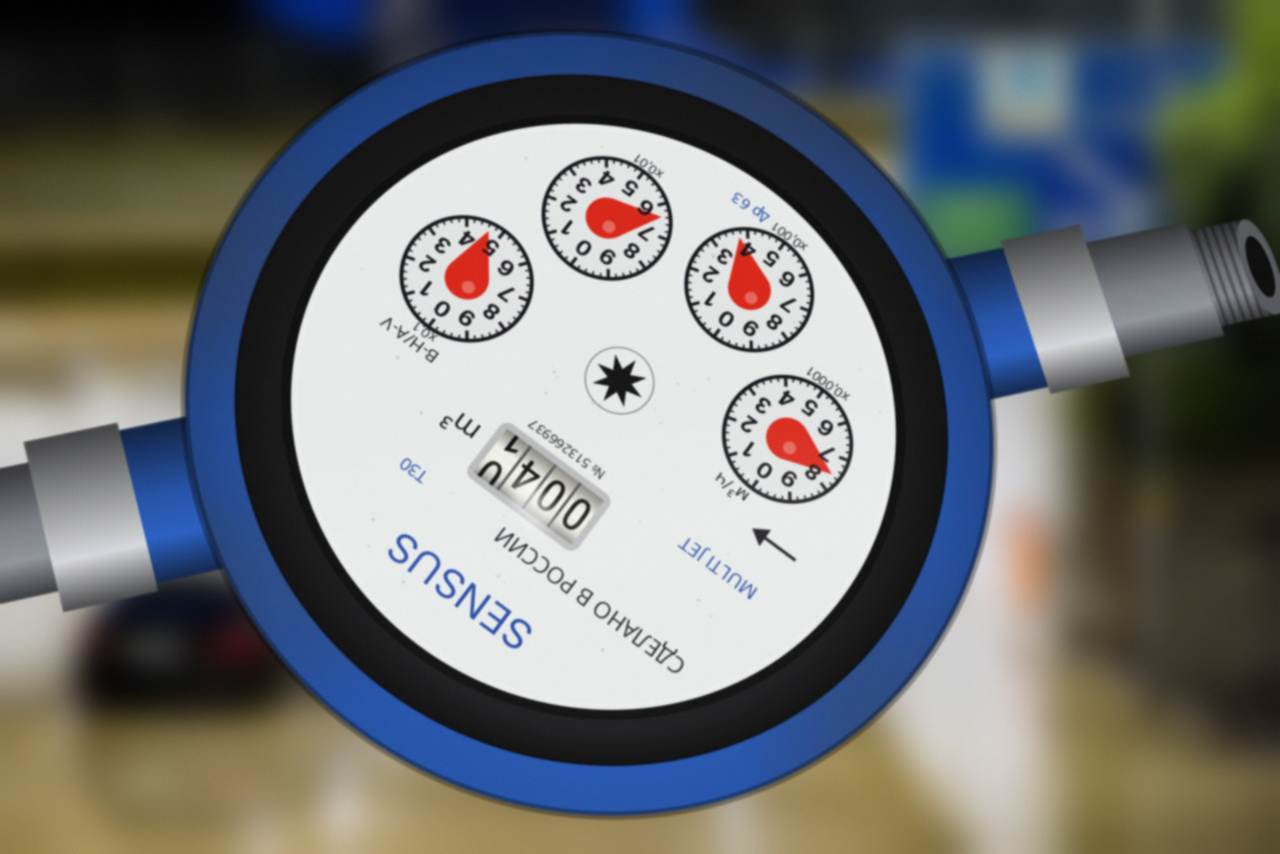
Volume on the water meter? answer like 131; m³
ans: 40.4637; m³
